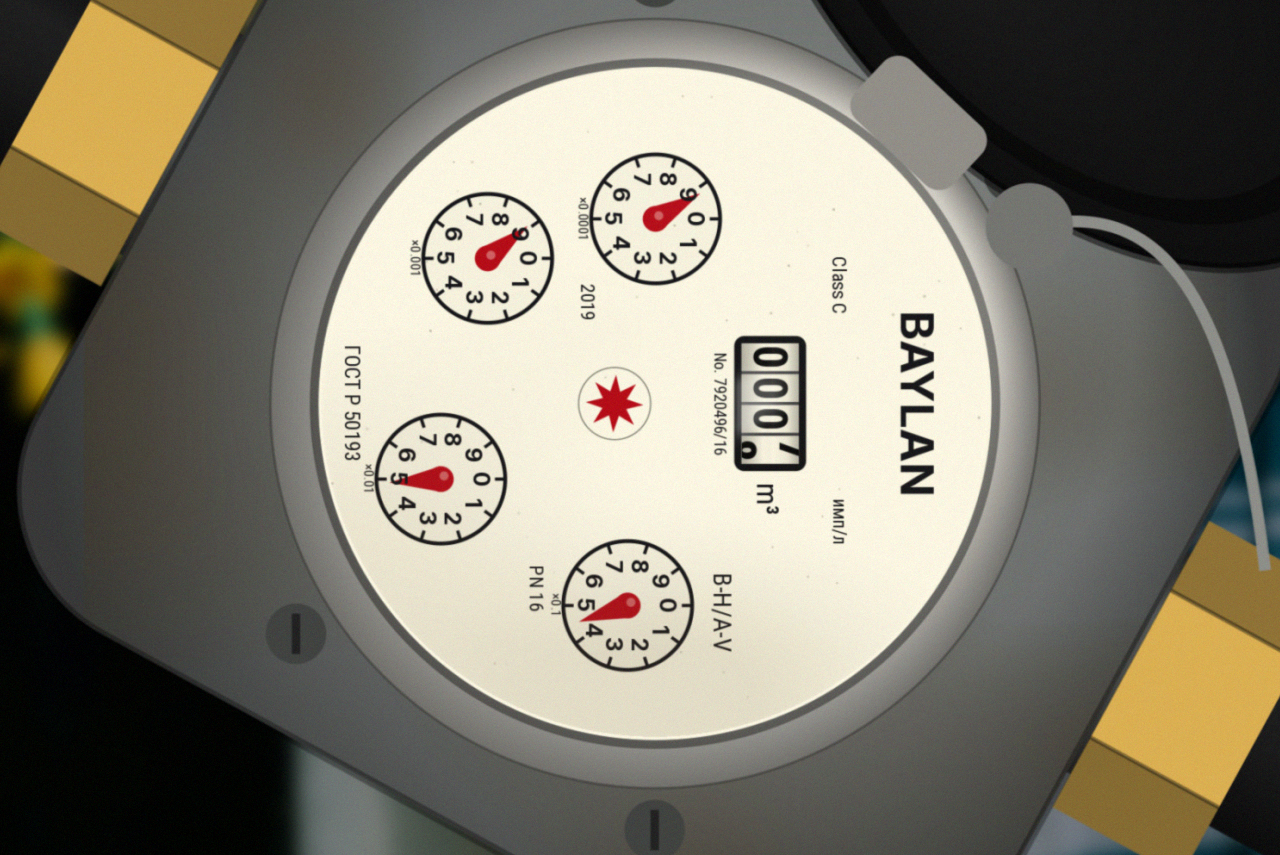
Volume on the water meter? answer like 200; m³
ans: 7.4489; m³
